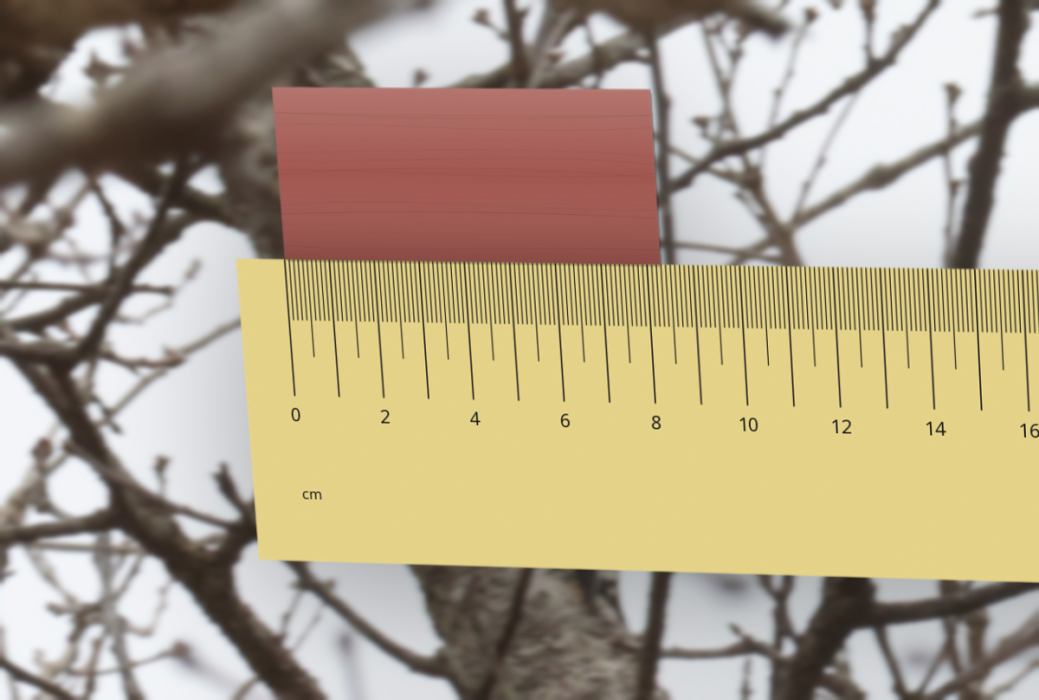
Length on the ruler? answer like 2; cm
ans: 8.3; cm
